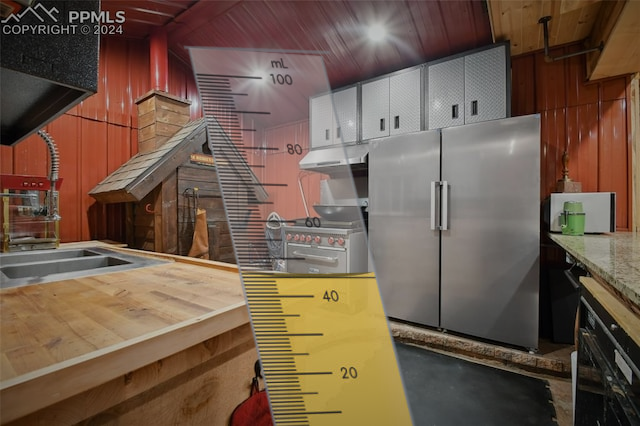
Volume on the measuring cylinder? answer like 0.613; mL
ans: 45; mL
